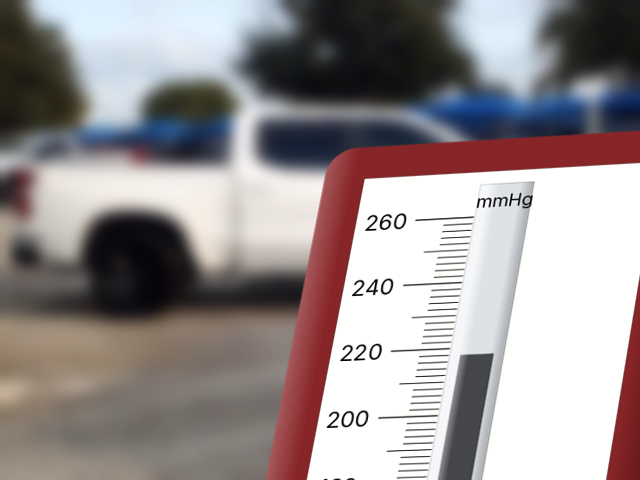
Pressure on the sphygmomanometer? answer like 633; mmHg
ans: 218; mmHg
